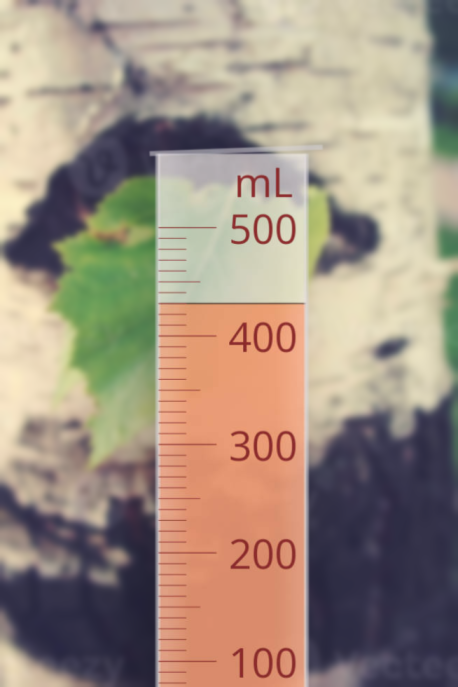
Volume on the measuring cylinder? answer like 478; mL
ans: 430; mL
